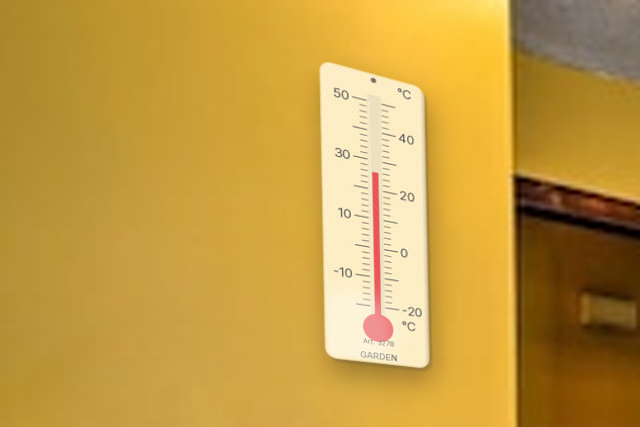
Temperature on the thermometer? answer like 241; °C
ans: 26; °C
